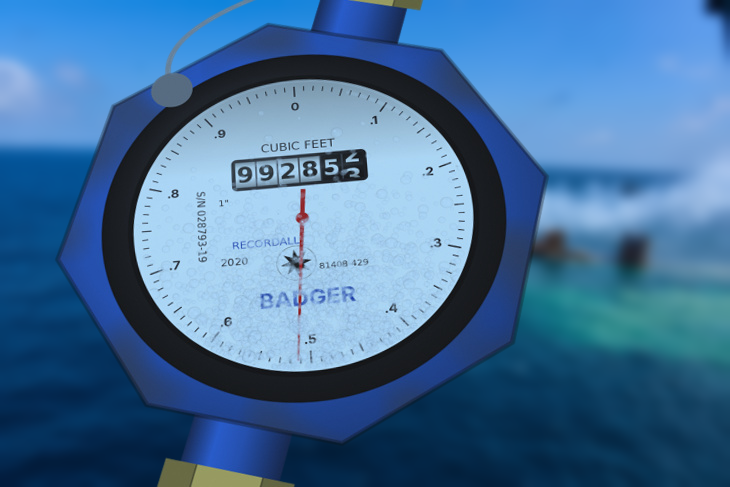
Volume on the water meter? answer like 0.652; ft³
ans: 992852.51; ft³
